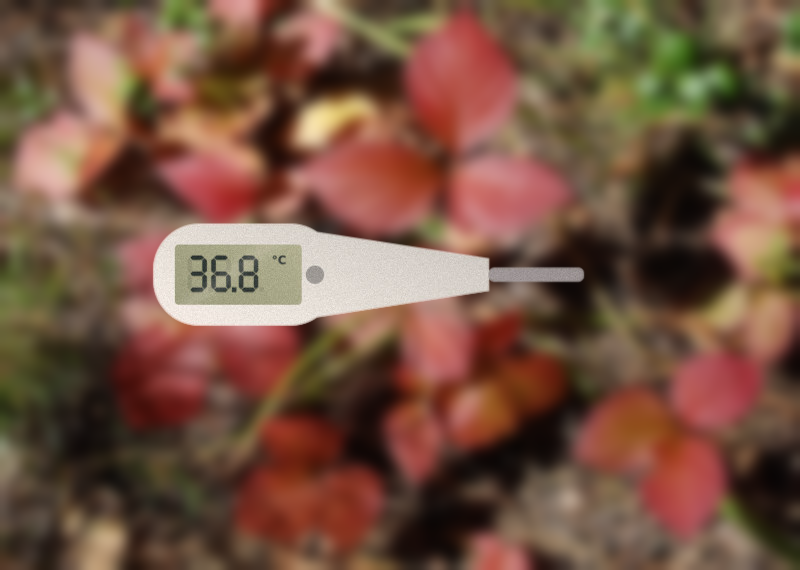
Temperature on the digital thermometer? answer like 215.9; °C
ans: 36.8; °C
